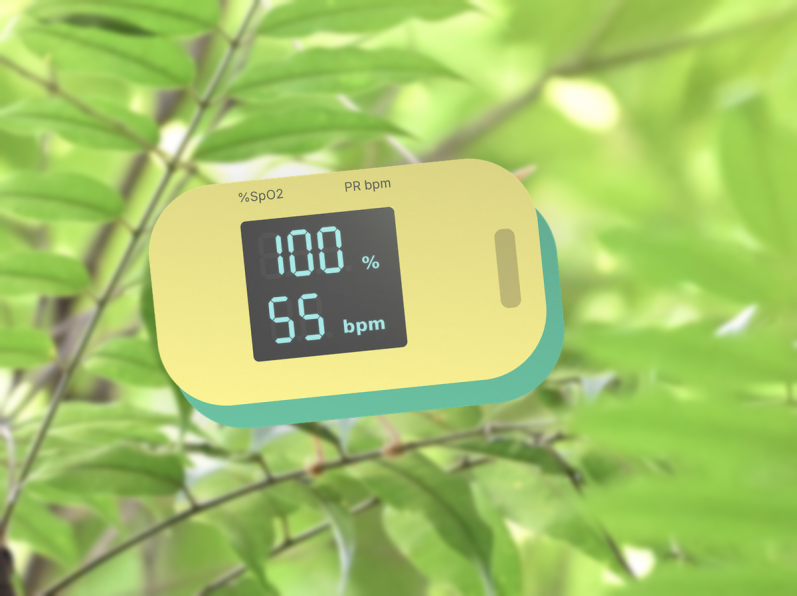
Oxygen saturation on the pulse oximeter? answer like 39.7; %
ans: 100; %
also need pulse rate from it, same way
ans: 55; bpm
